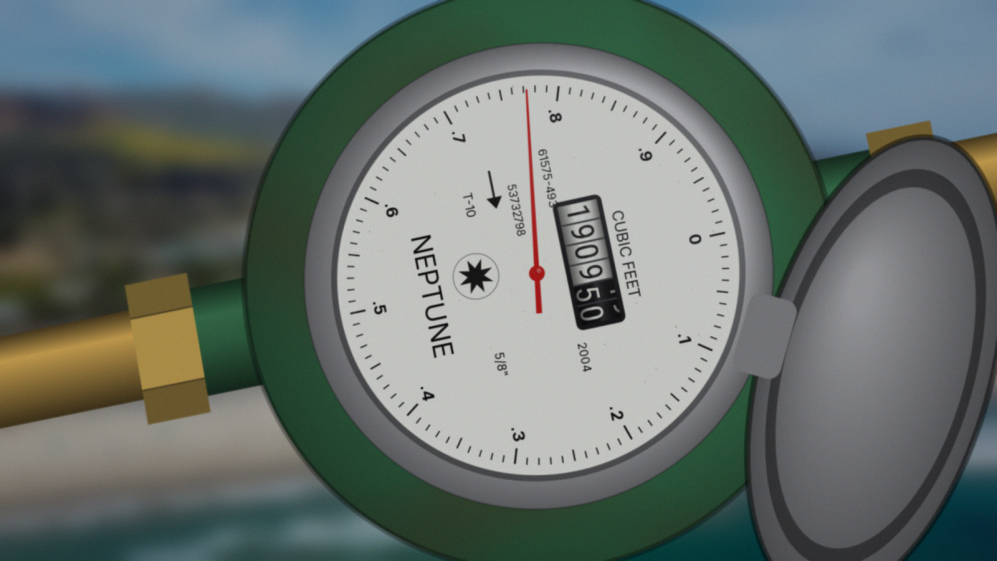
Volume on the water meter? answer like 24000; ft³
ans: 190949.77; ft³
